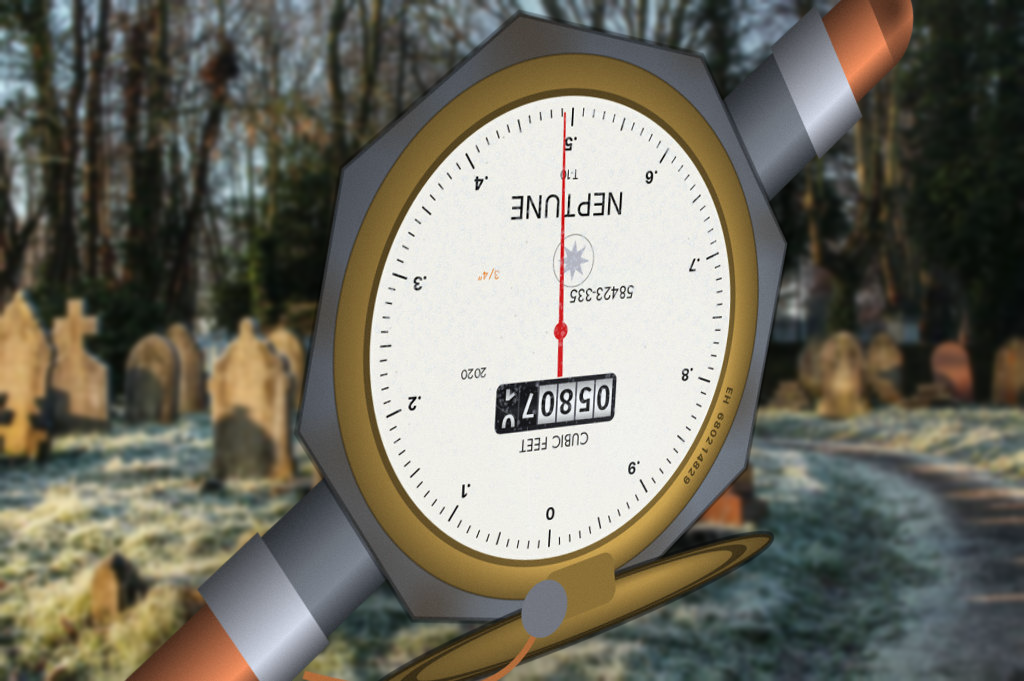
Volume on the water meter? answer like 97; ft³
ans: 58070.49; ft³
